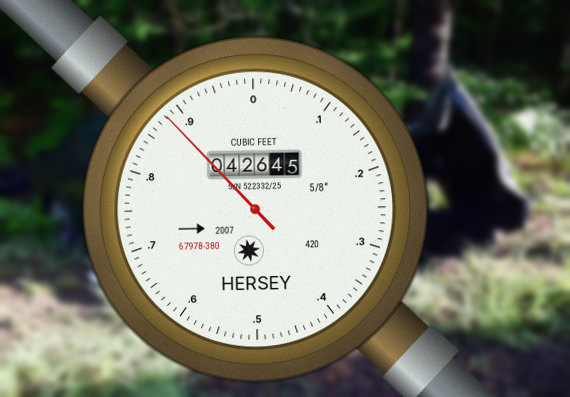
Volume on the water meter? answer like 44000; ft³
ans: 42644.88; ft³
